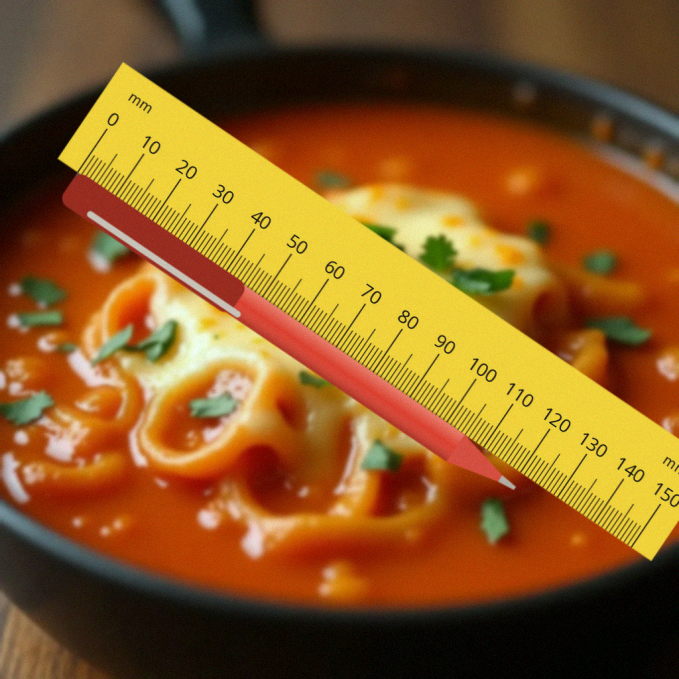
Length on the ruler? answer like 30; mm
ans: 121; mm
